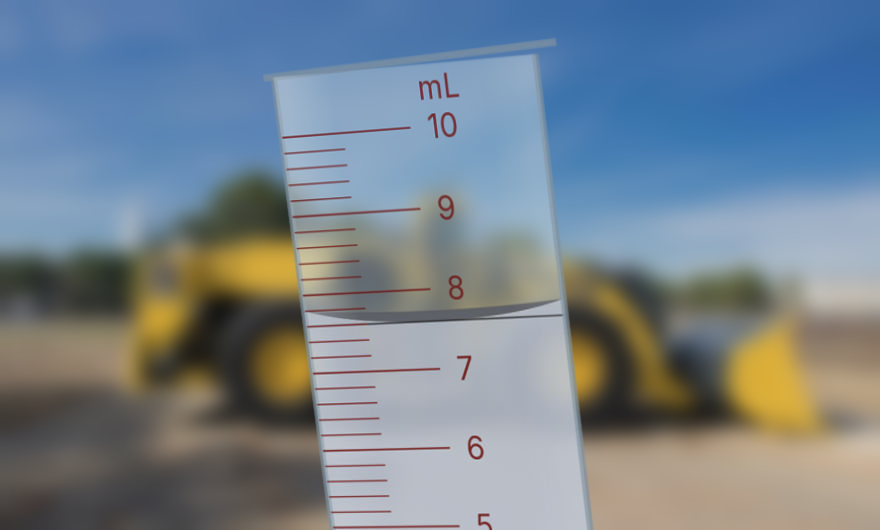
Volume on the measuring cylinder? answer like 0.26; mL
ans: 7.6; mL
